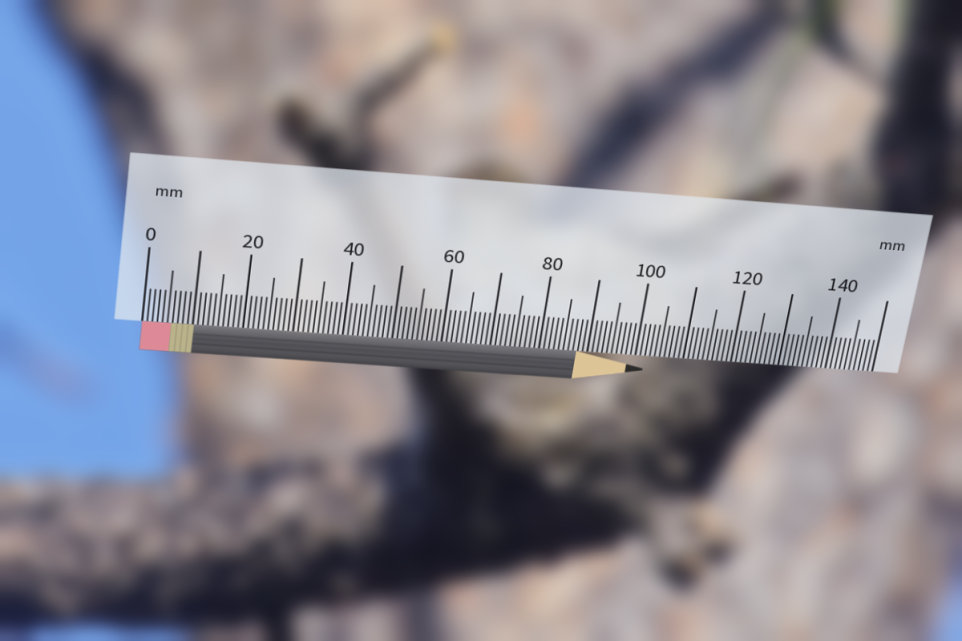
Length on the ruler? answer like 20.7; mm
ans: 102; mm
